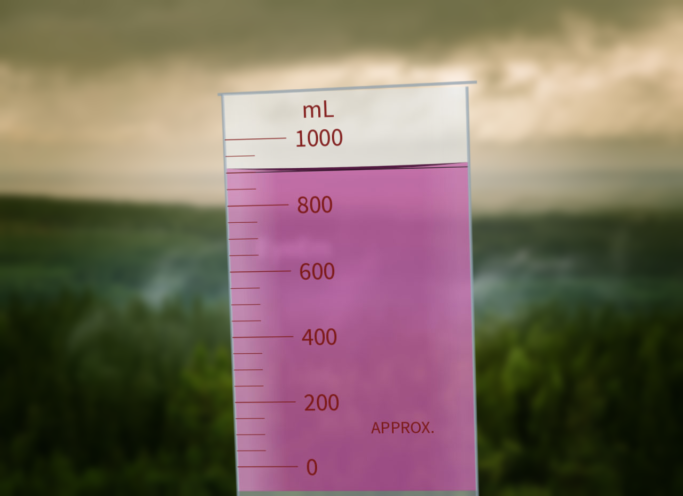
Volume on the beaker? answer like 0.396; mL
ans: 900; mL
